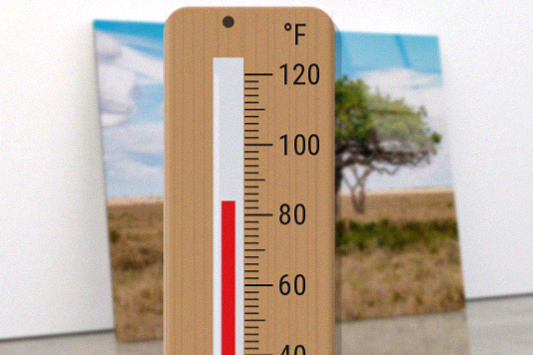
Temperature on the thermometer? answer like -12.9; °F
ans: 84; °F
